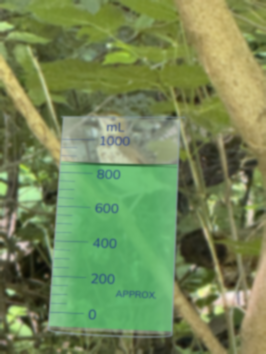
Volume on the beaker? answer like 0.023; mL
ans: 850; mL
